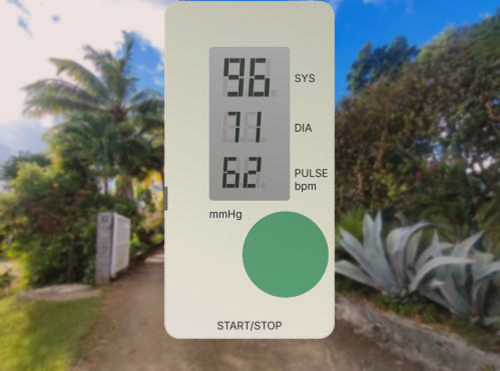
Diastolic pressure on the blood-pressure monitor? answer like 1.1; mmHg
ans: 71; mmHg
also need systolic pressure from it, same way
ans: 96; mmHg
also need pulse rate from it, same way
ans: 62; bpm
